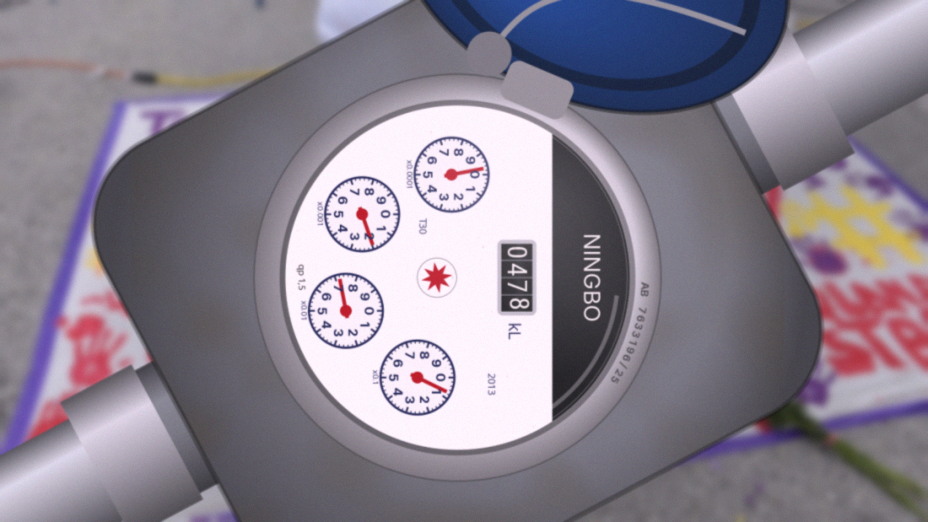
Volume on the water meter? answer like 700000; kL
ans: 478.0719; kL
